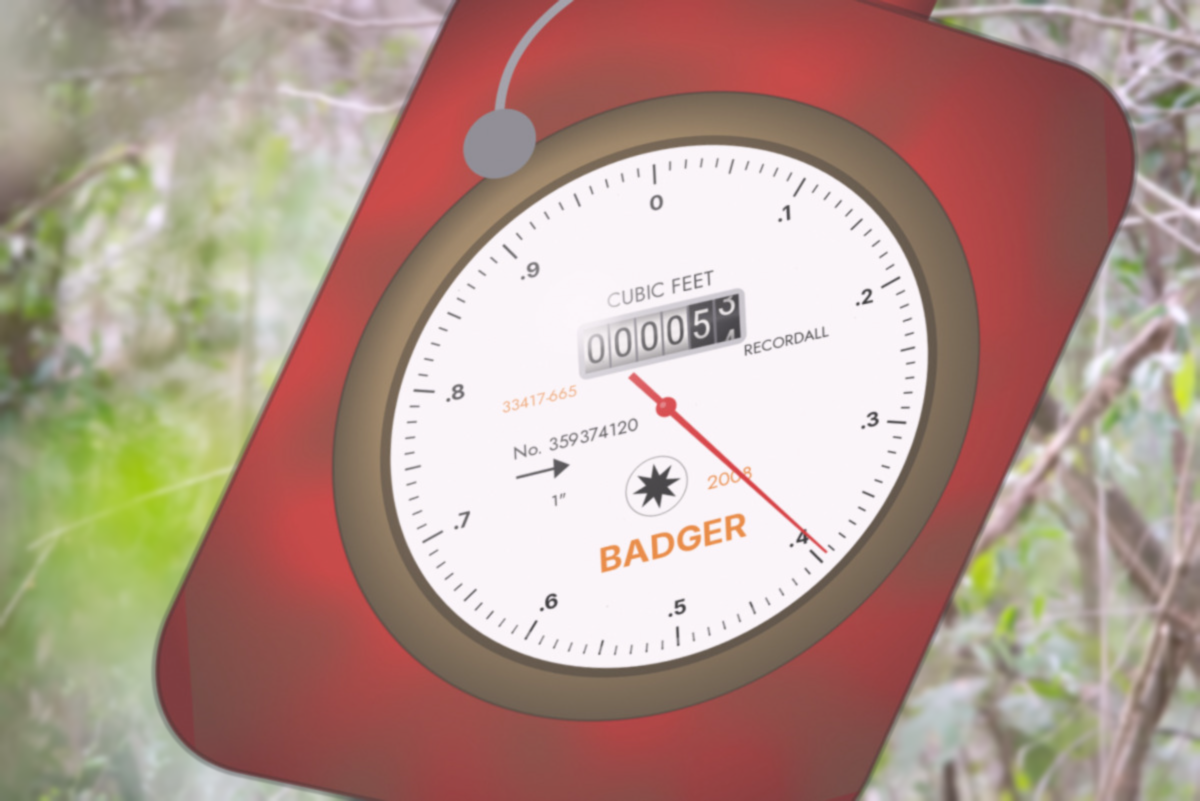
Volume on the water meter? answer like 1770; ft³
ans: 53.39; ft³
